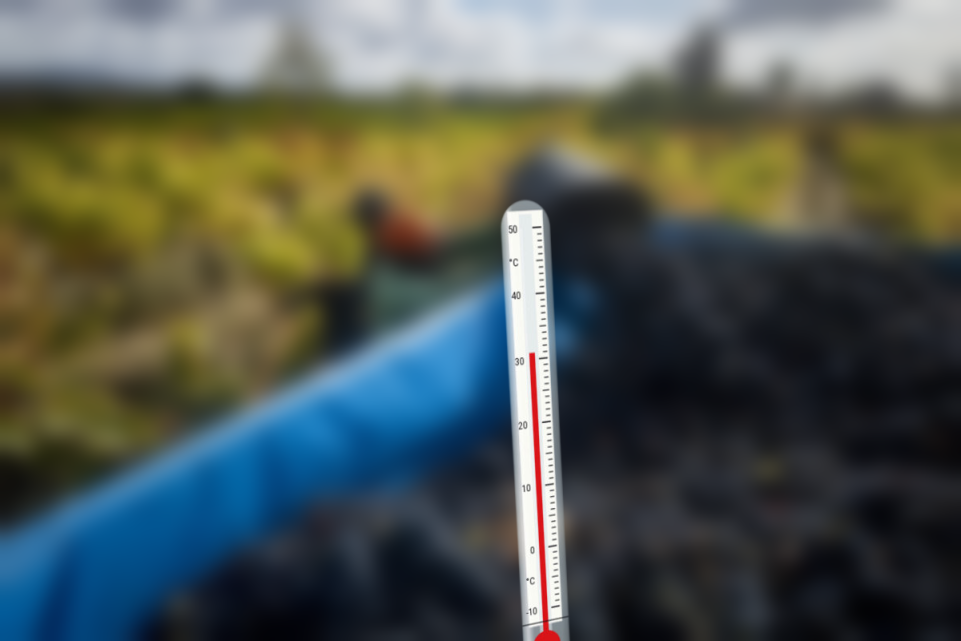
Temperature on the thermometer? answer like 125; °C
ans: 31; °C
